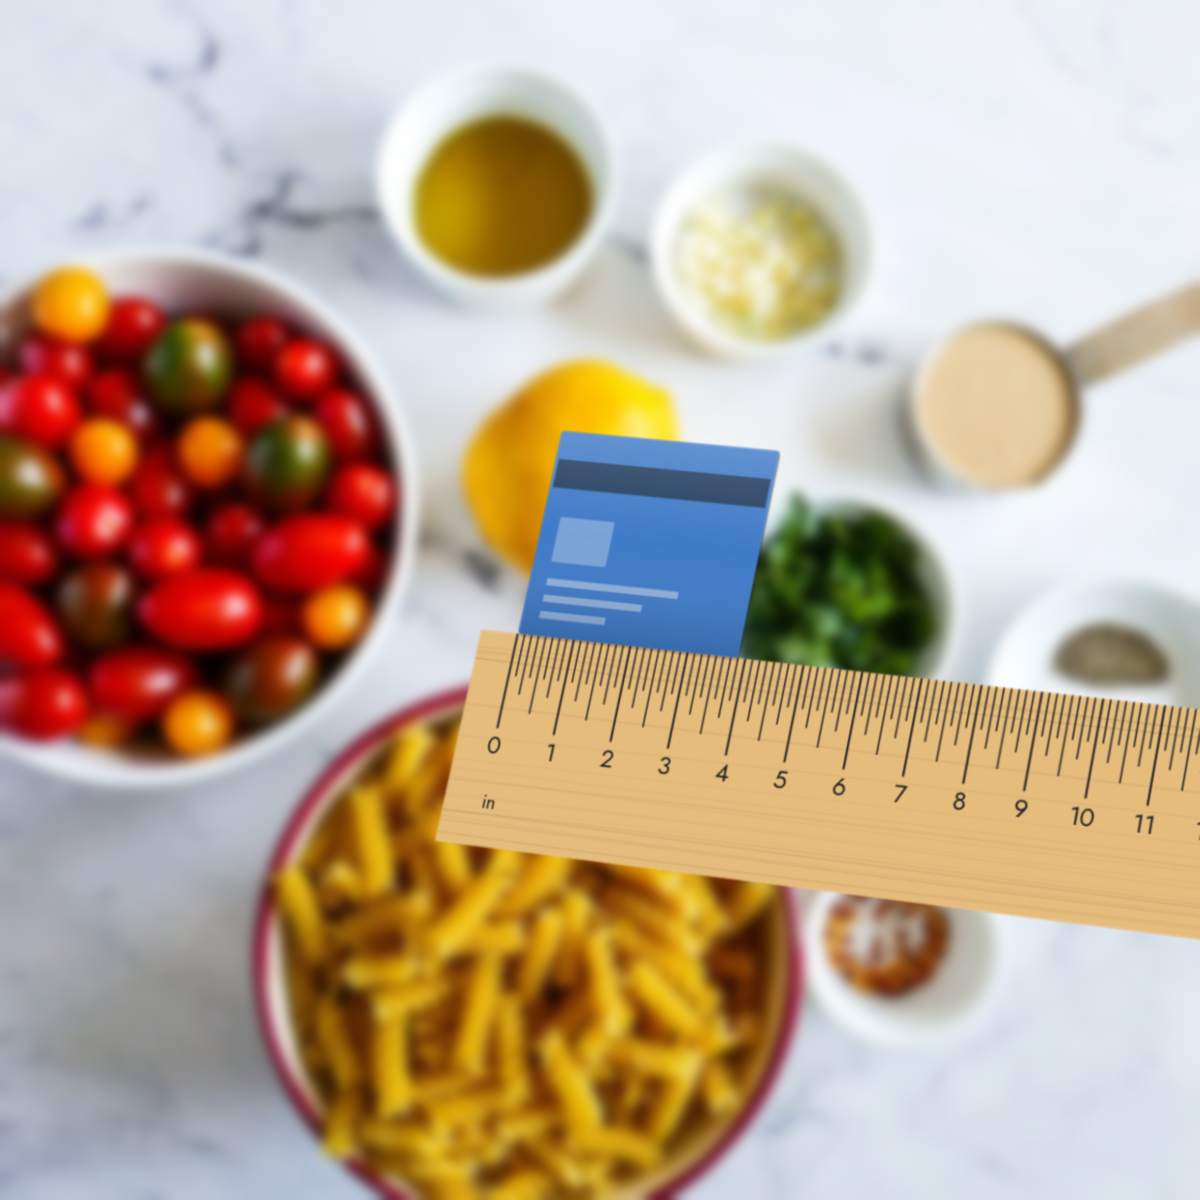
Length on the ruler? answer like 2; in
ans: 3.875; in
